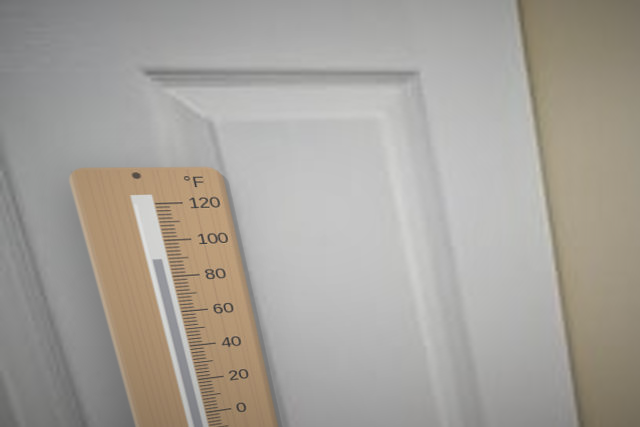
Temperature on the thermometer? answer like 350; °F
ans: 90; °F
